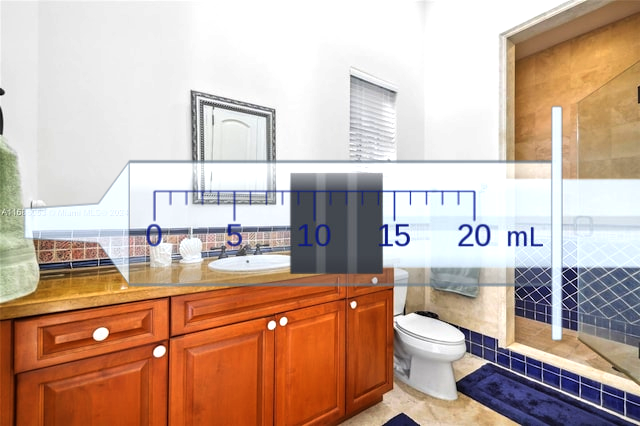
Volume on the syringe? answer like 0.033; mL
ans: 8.5; mL
